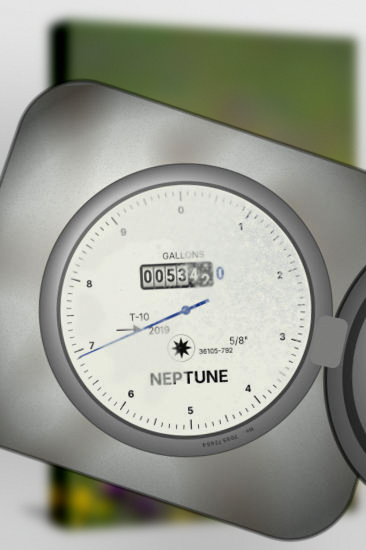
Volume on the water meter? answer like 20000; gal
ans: 53416.9; gal
